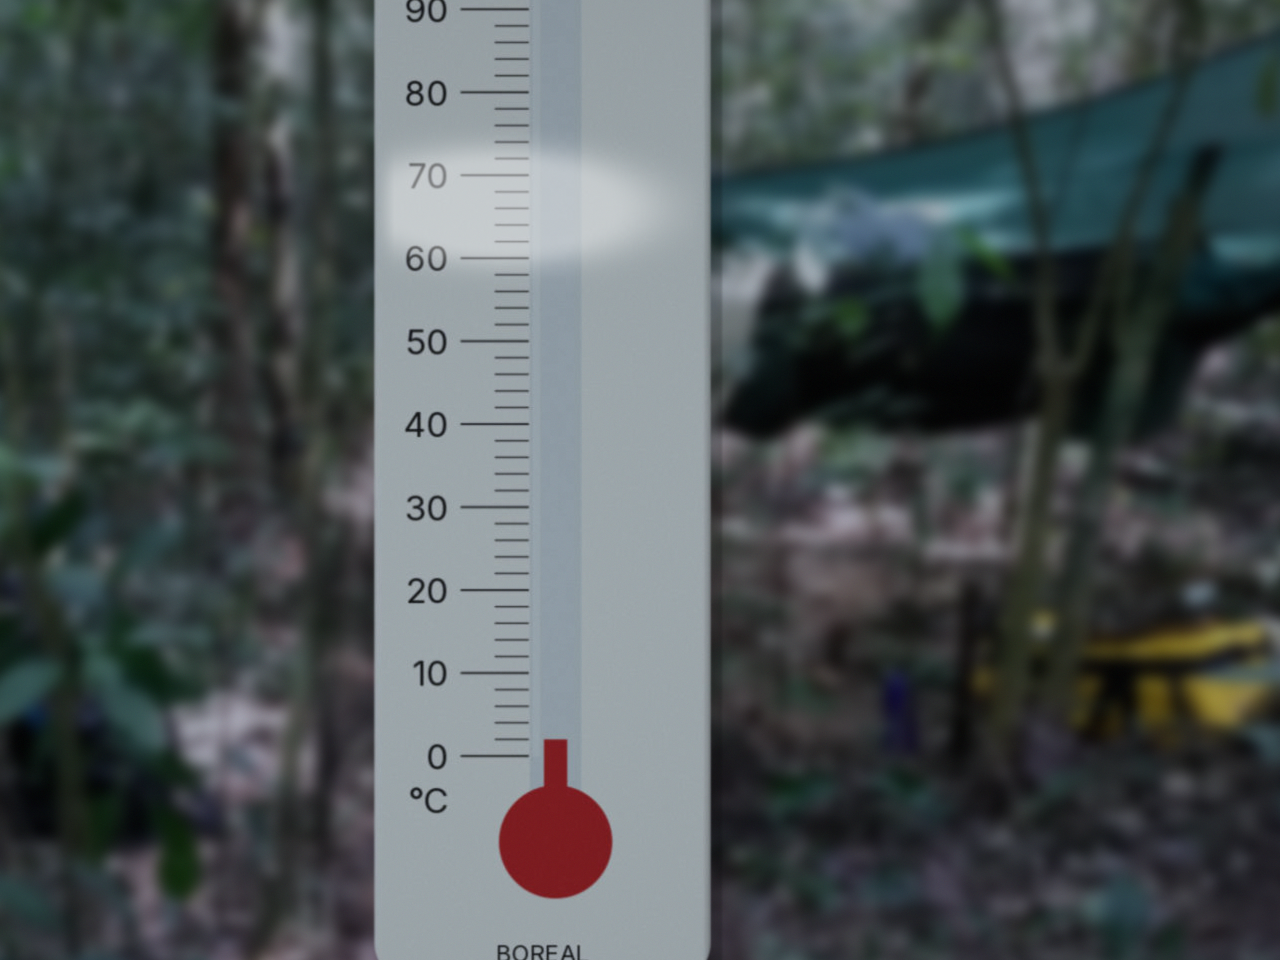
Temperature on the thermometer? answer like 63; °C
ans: 2; °C
